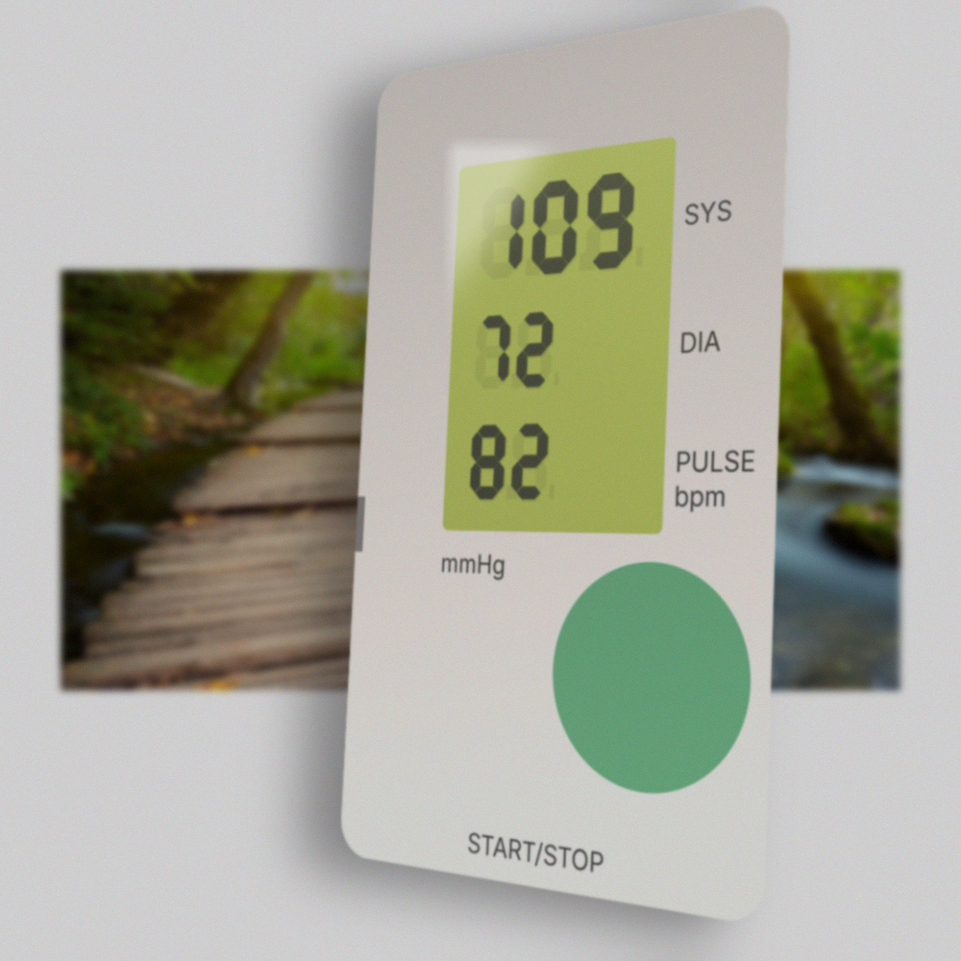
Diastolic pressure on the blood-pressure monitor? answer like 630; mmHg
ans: 72; mmHg
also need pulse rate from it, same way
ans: 82; bpm
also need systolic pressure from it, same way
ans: 109; mmHg
